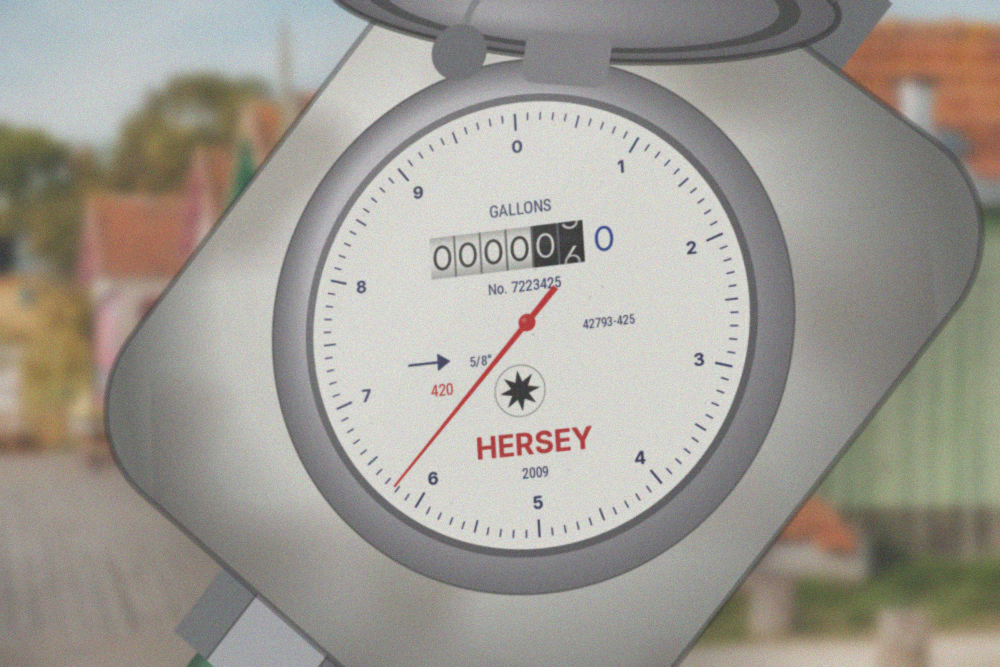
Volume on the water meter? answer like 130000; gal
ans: 56.2; gal
